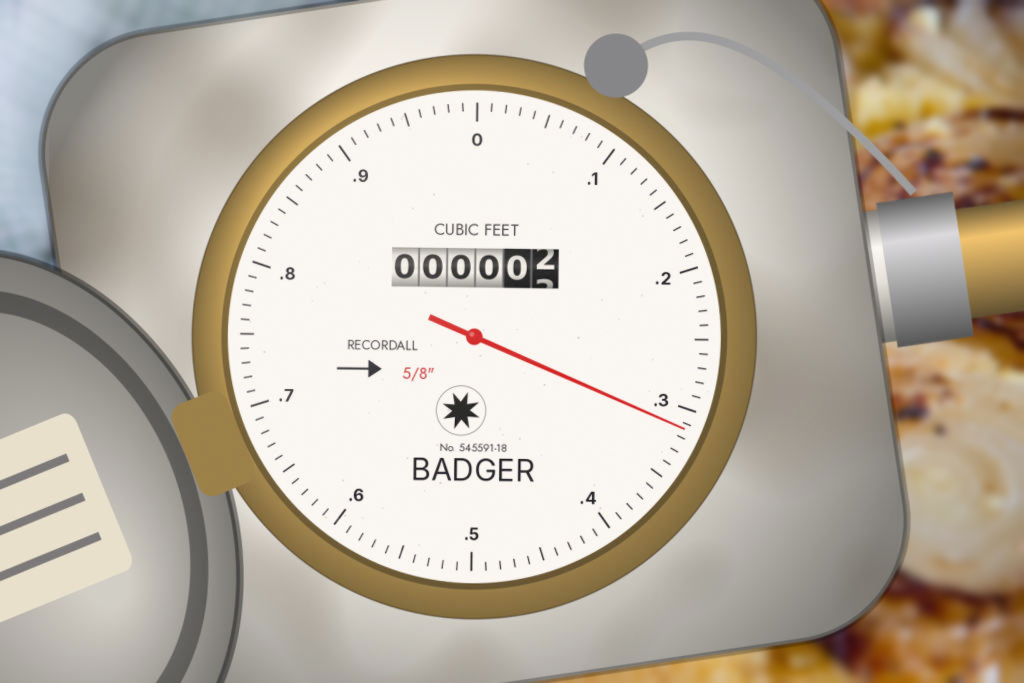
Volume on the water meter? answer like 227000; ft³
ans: 2.31; ft³
